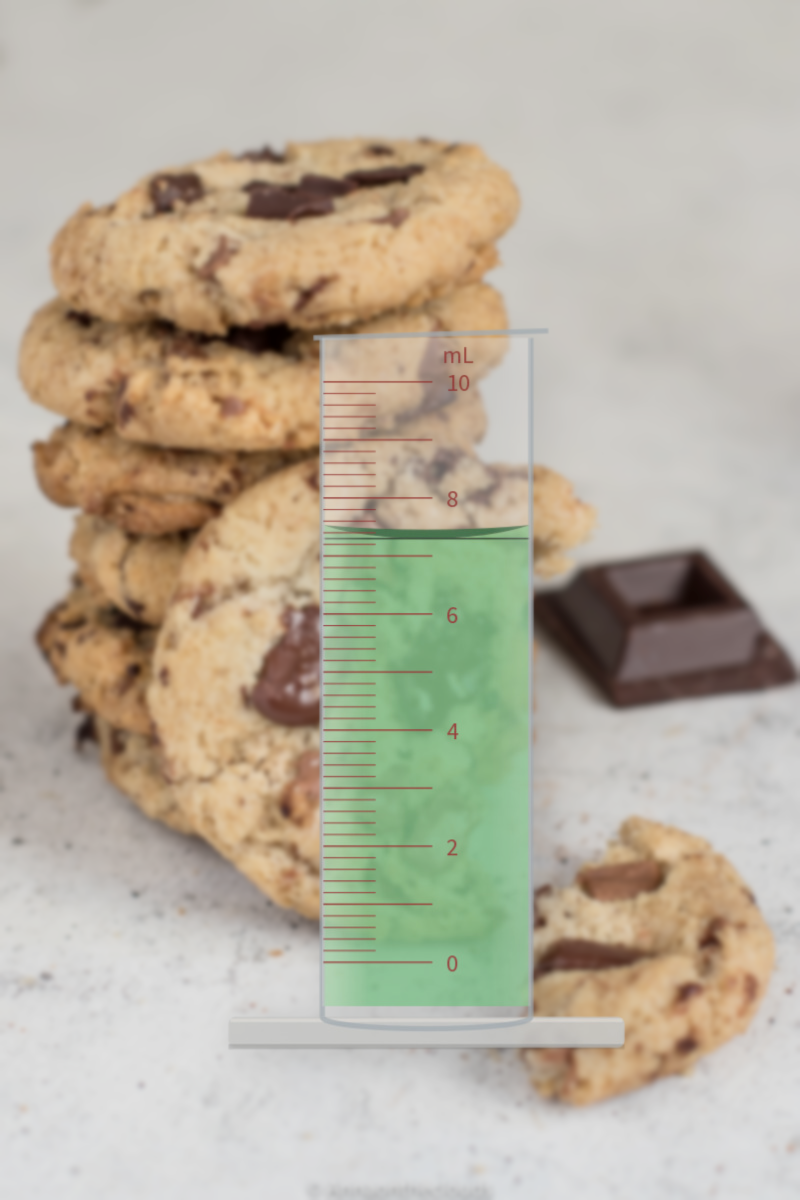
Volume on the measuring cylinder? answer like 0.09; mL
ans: 7.3; mL
